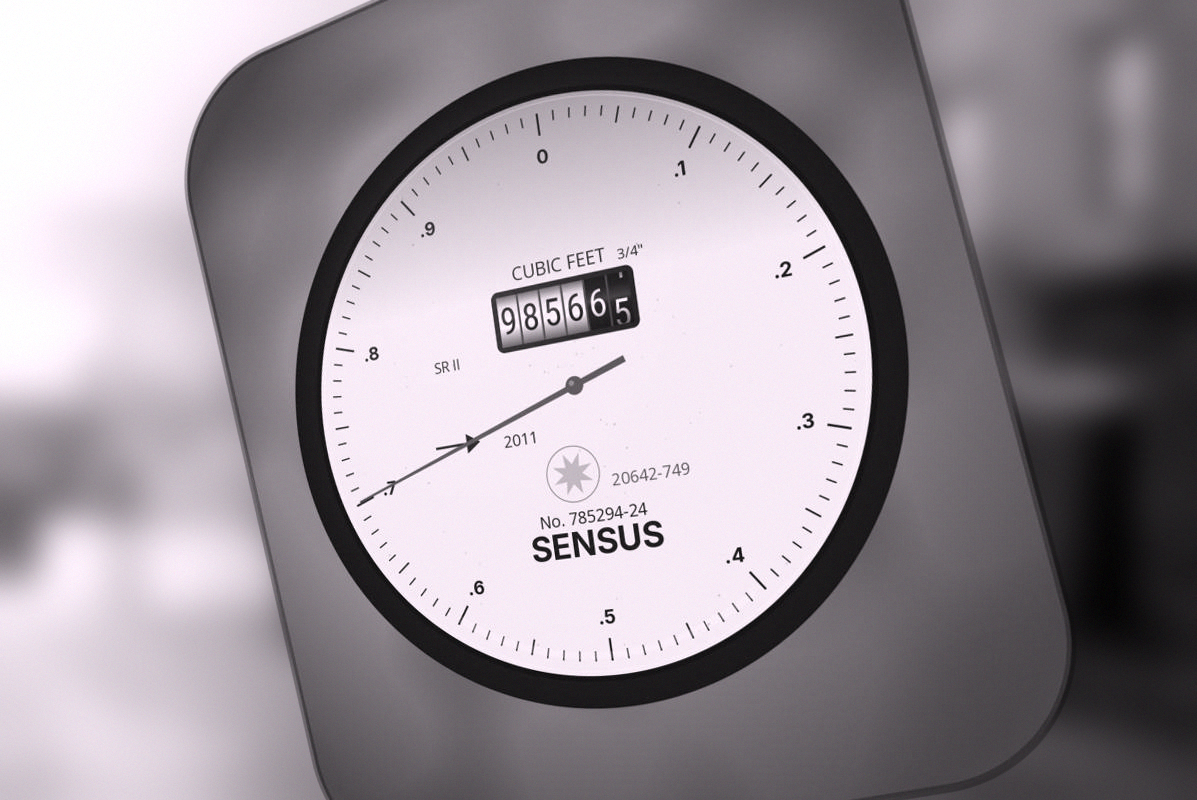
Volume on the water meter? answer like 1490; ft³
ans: 985664.70; ft³
